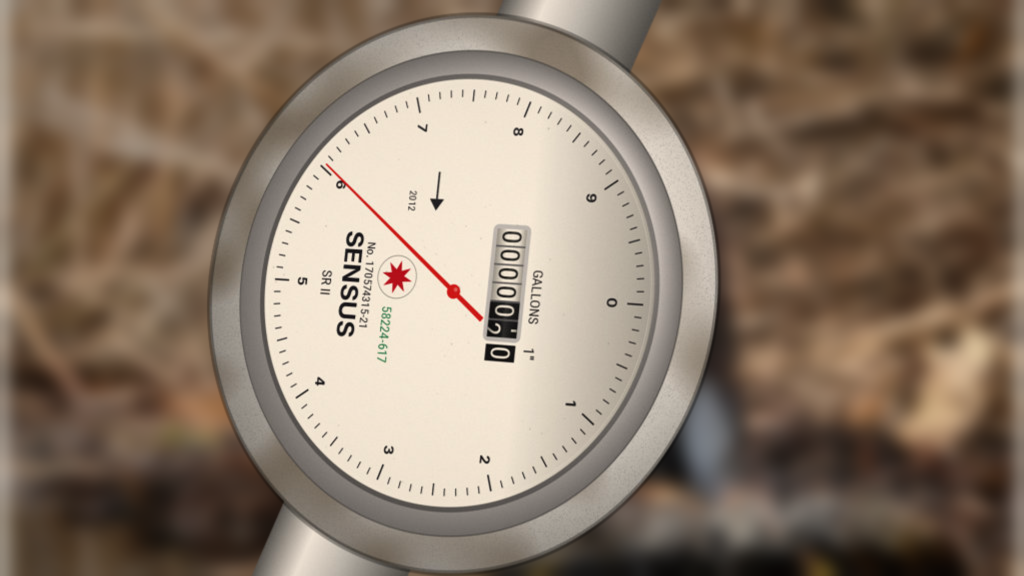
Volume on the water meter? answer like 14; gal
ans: 16.0; gal
